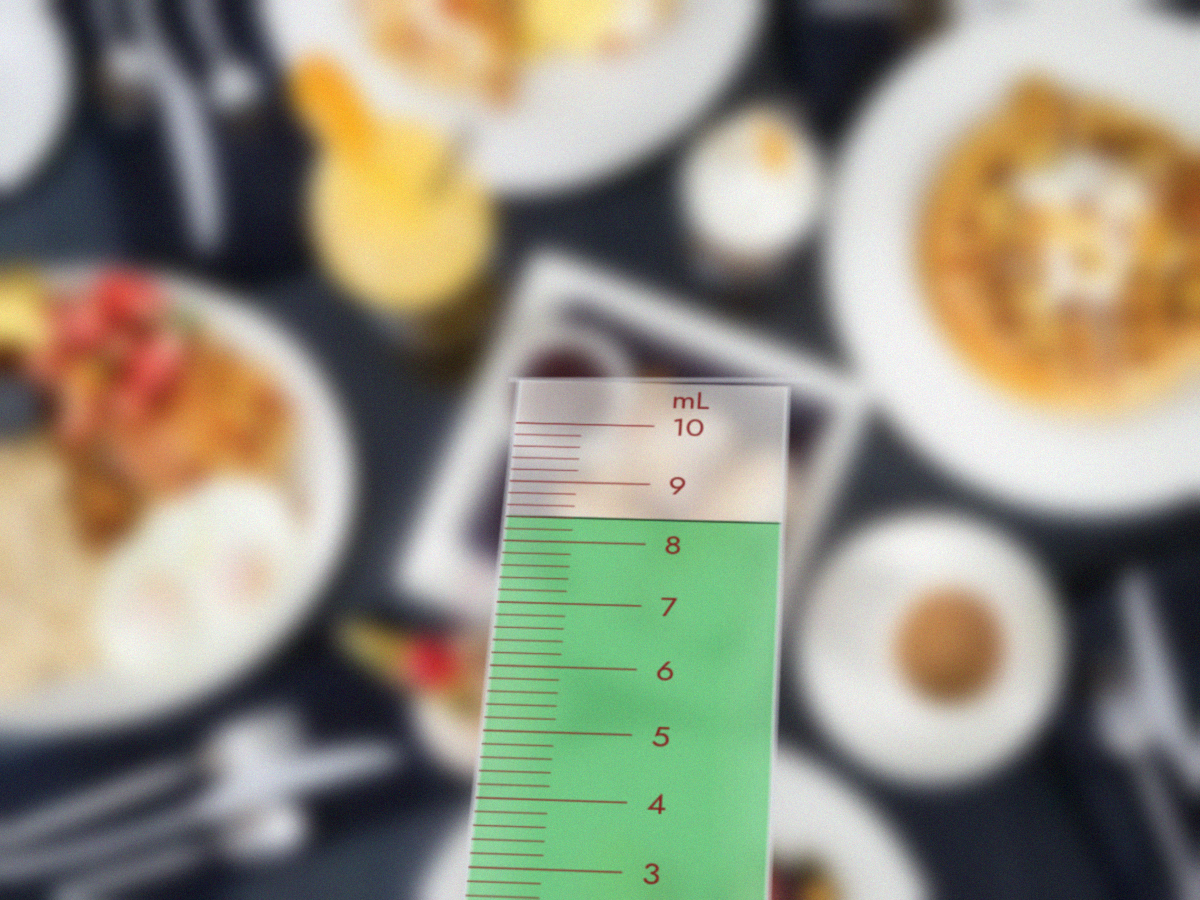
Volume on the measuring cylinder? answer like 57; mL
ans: 8.4; mL
